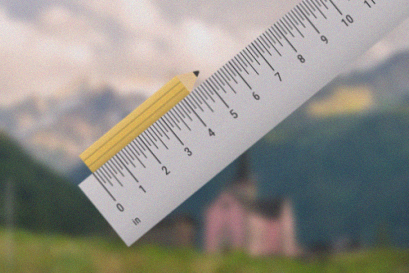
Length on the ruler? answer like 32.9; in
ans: 5; in
